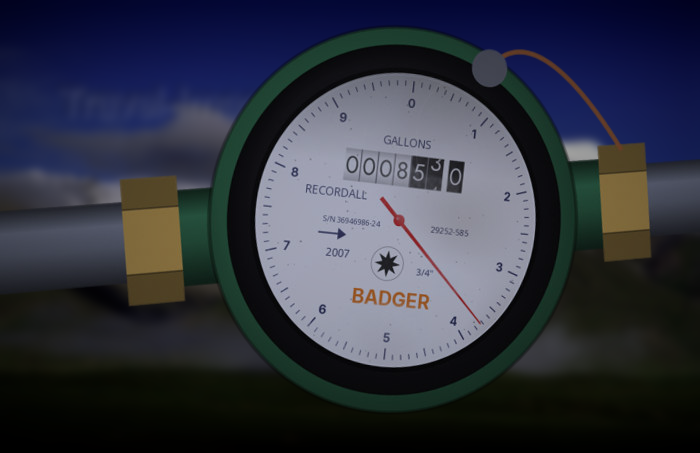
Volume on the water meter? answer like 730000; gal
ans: 8533.7; gal
